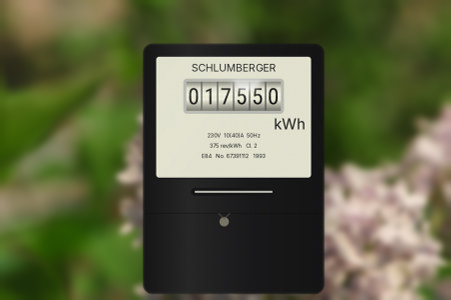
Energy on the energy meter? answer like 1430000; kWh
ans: 17550; kWh
